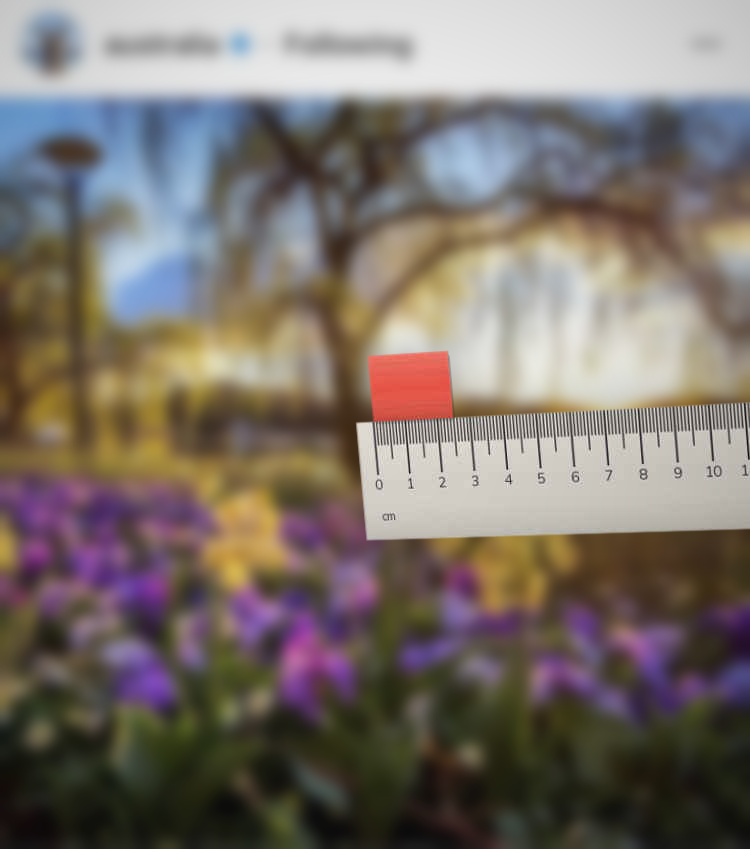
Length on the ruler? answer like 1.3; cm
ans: 2.5; cm
